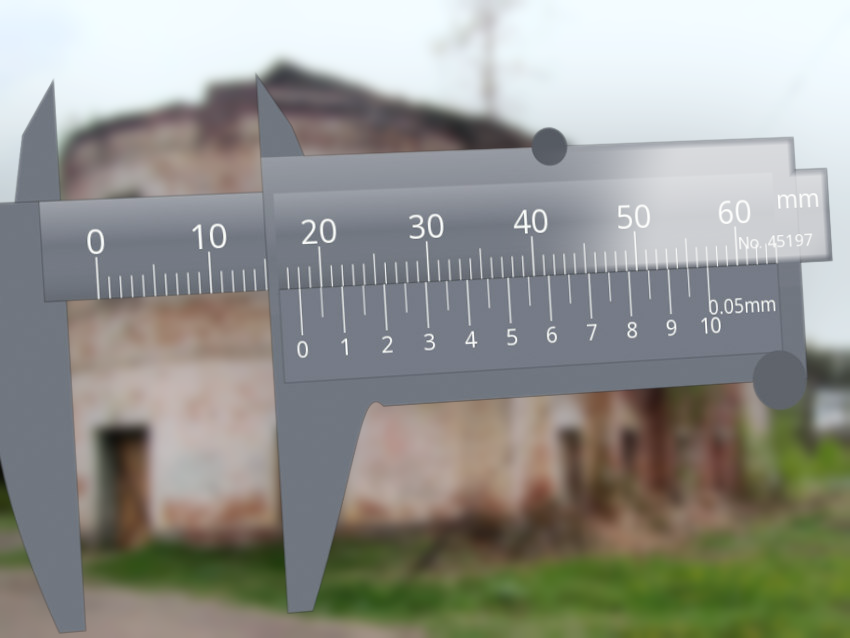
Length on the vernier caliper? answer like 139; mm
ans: 18.0; mm
